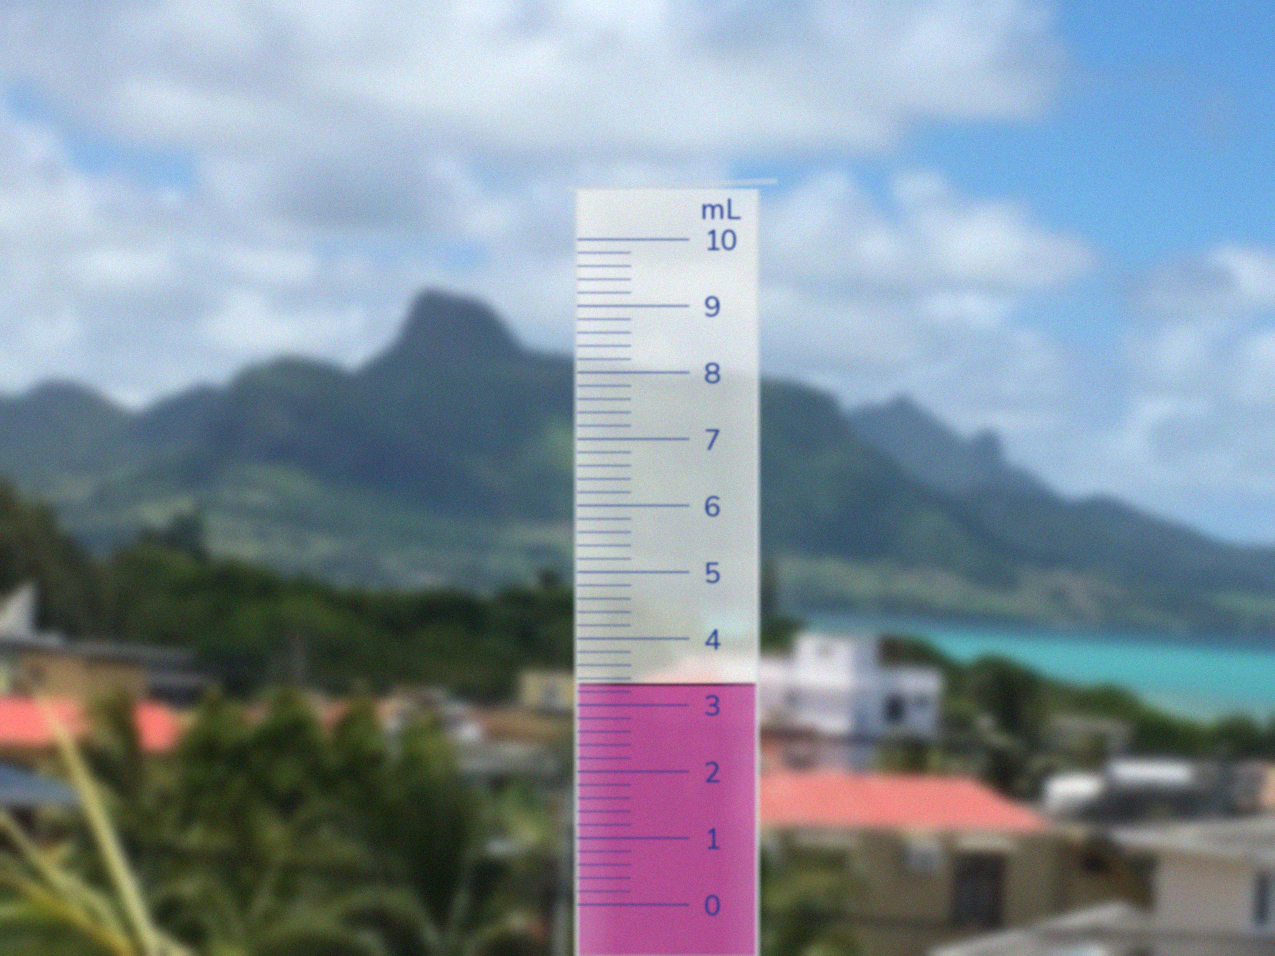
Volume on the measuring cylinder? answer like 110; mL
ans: 3.3; mL
